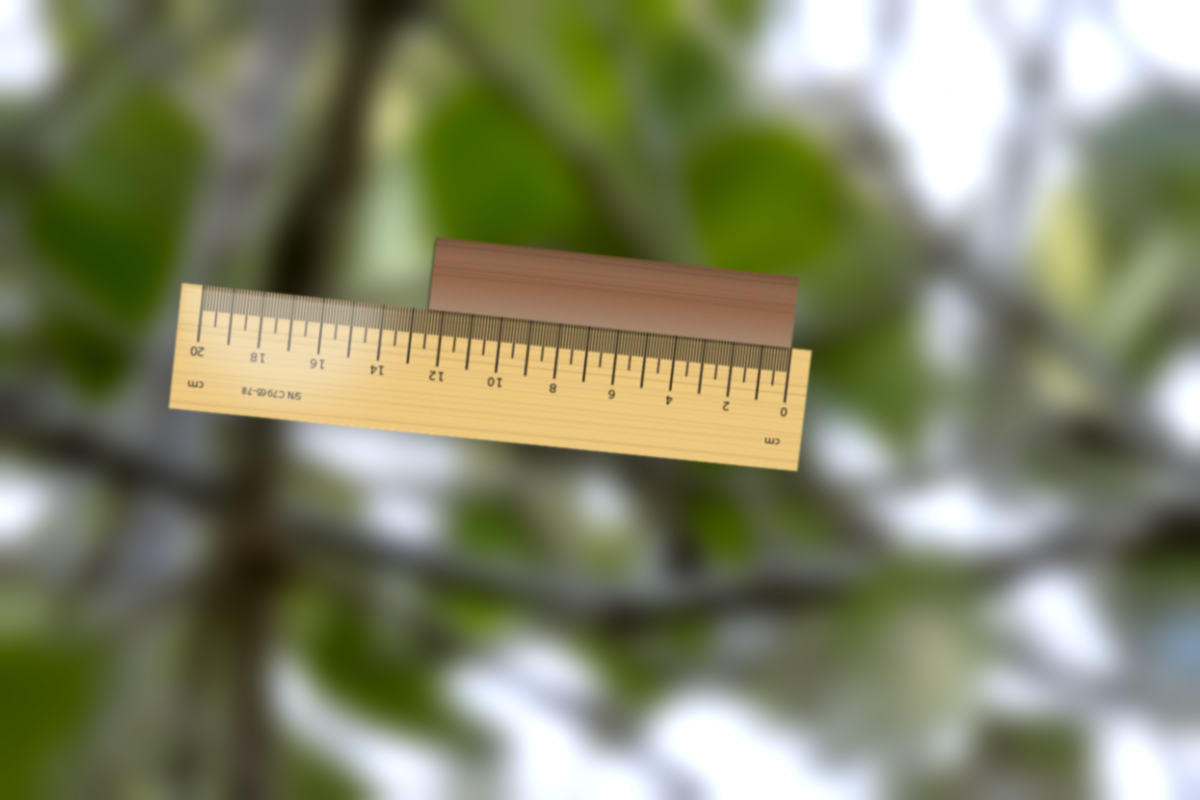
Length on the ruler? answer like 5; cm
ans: 12.5; cm
